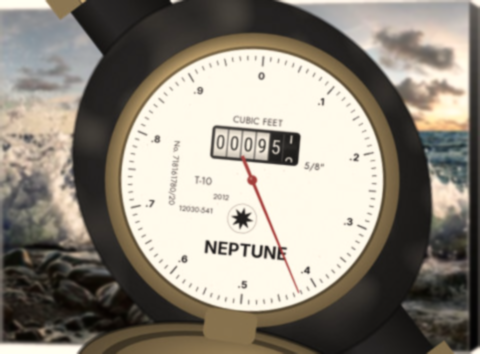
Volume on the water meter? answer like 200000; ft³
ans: 951.42; ft³
